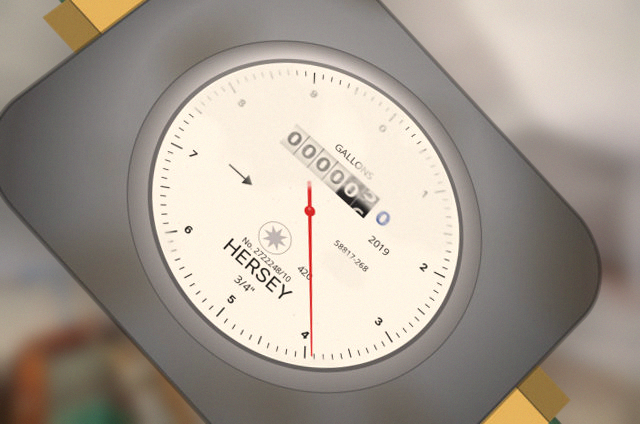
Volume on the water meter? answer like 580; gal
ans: 53.9; gal
